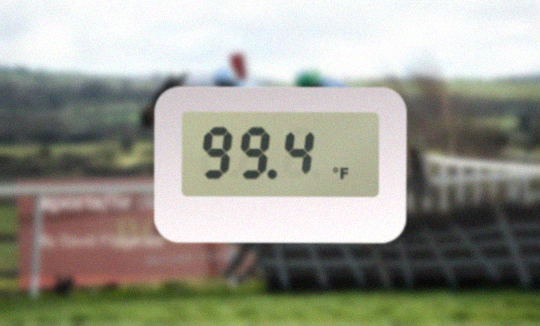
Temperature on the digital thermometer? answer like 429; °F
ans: 99.4; °F
